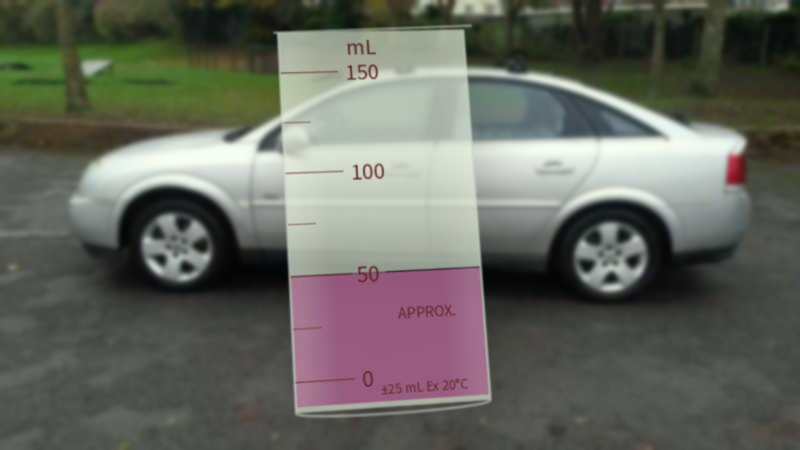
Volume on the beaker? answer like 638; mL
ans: 50; mL
